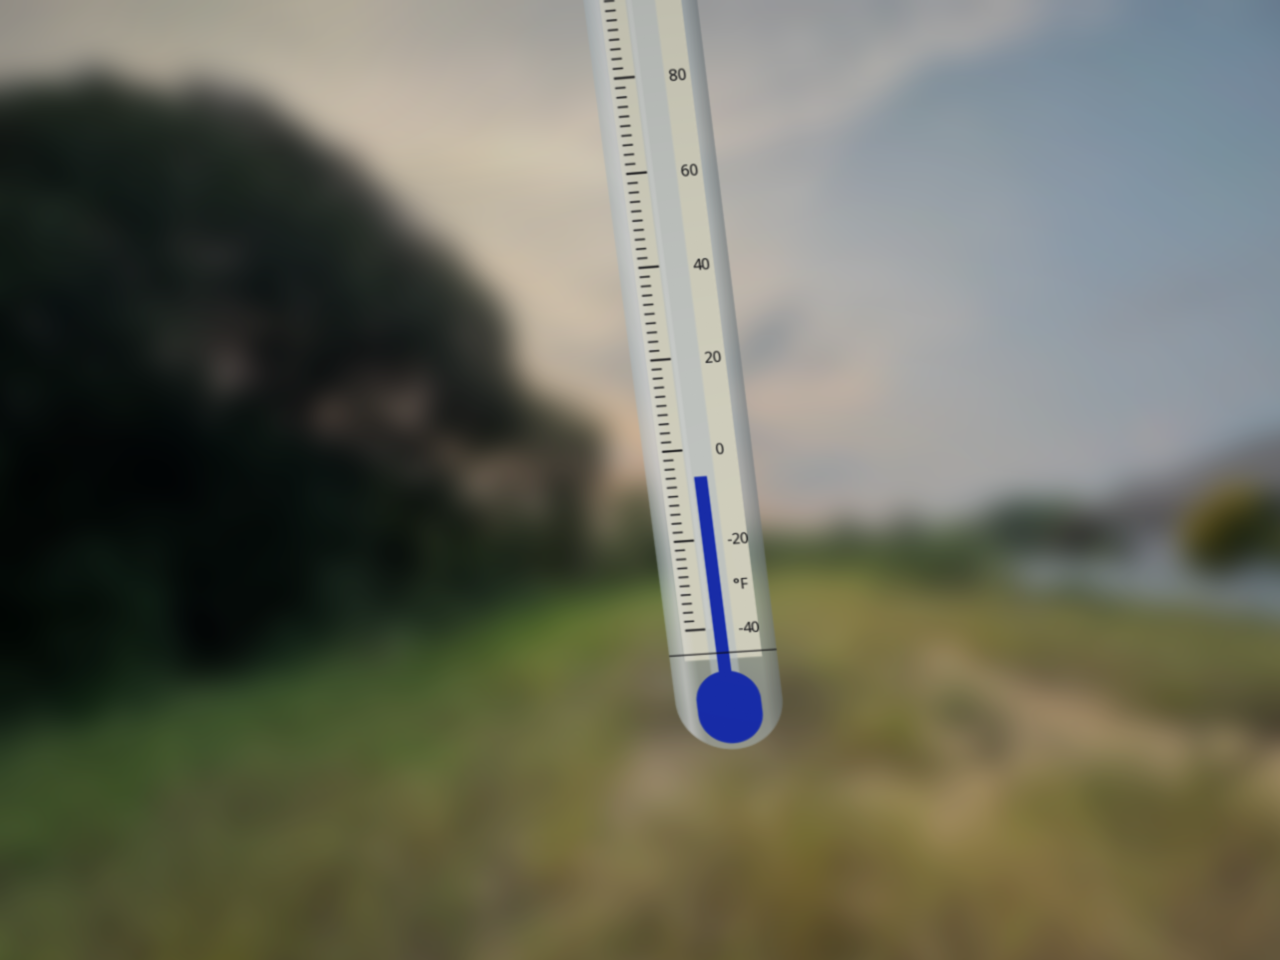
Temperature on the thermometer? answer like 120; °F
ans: -6; °F
